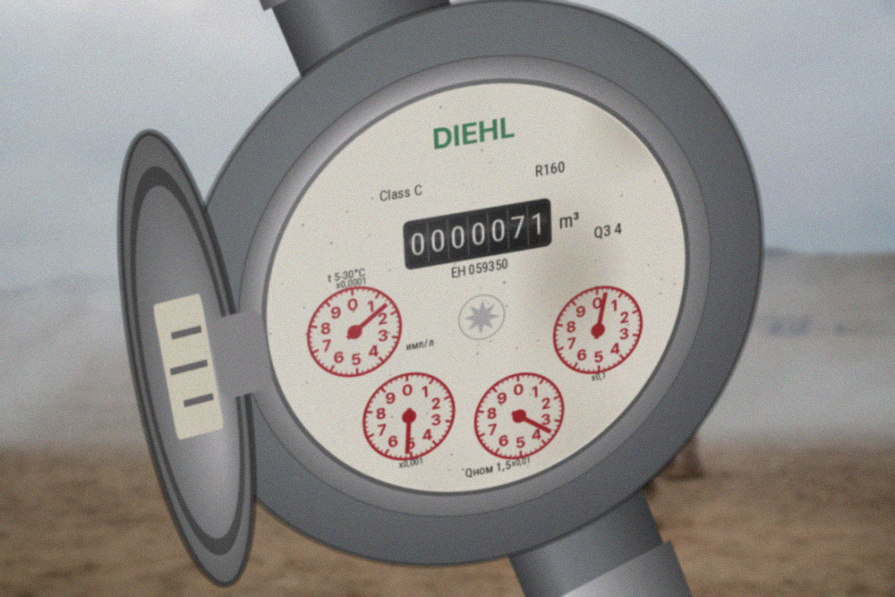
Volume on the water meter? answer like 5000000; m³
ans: 71.0351; m³
